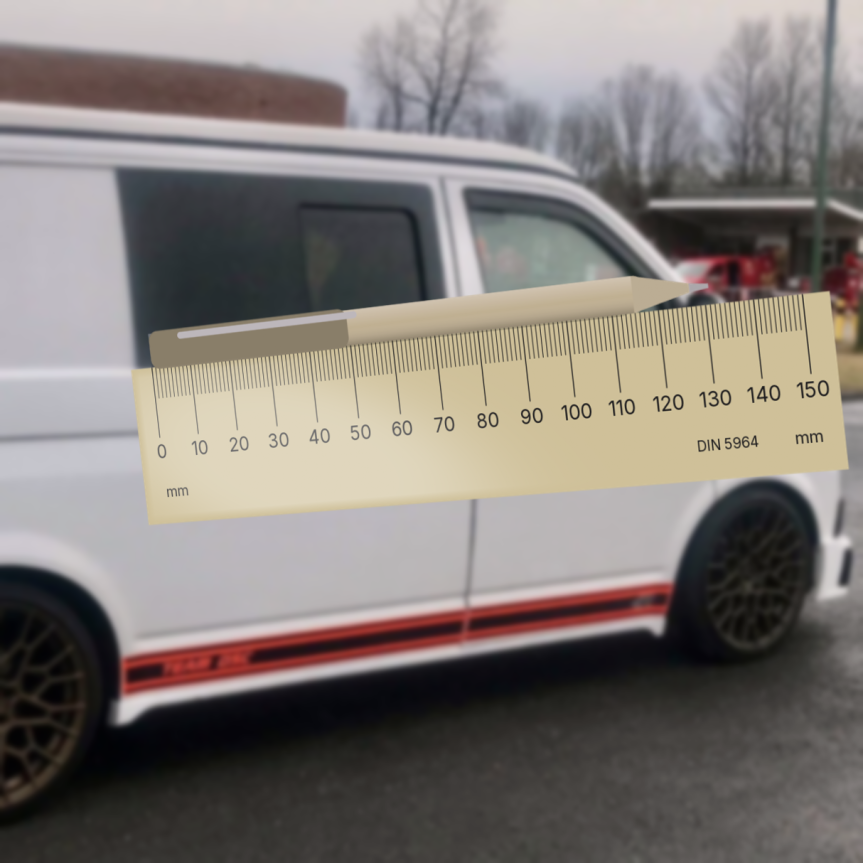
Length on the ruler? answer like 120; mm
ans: 131; mm
